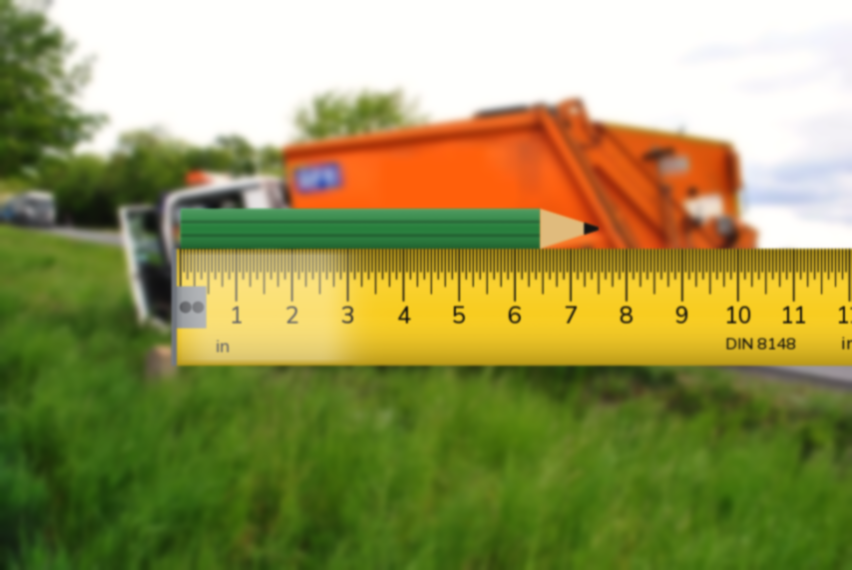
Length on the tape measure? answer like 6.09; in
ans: 7.5; in
